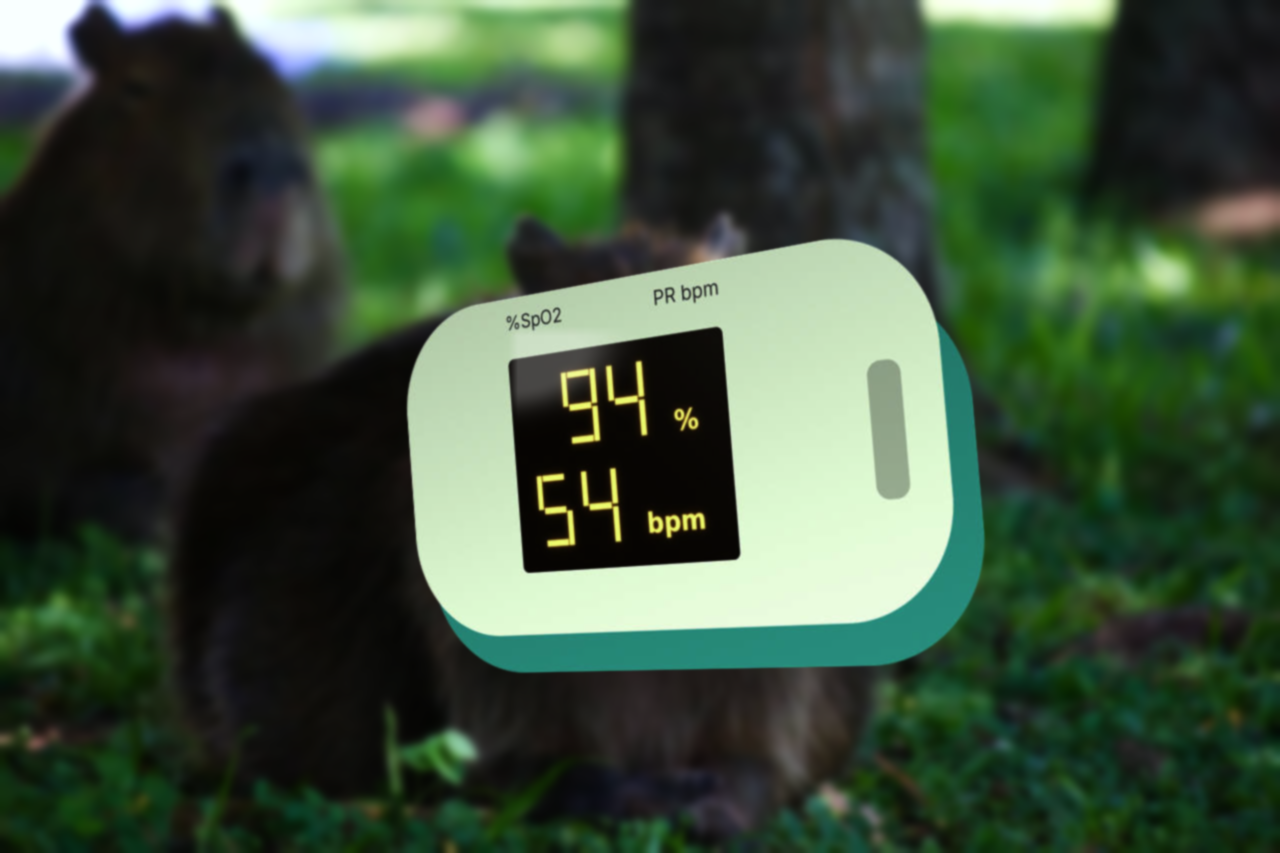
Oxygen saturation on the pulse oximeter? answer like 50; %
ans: 94; %
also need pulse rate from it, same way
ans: 54; bpm
